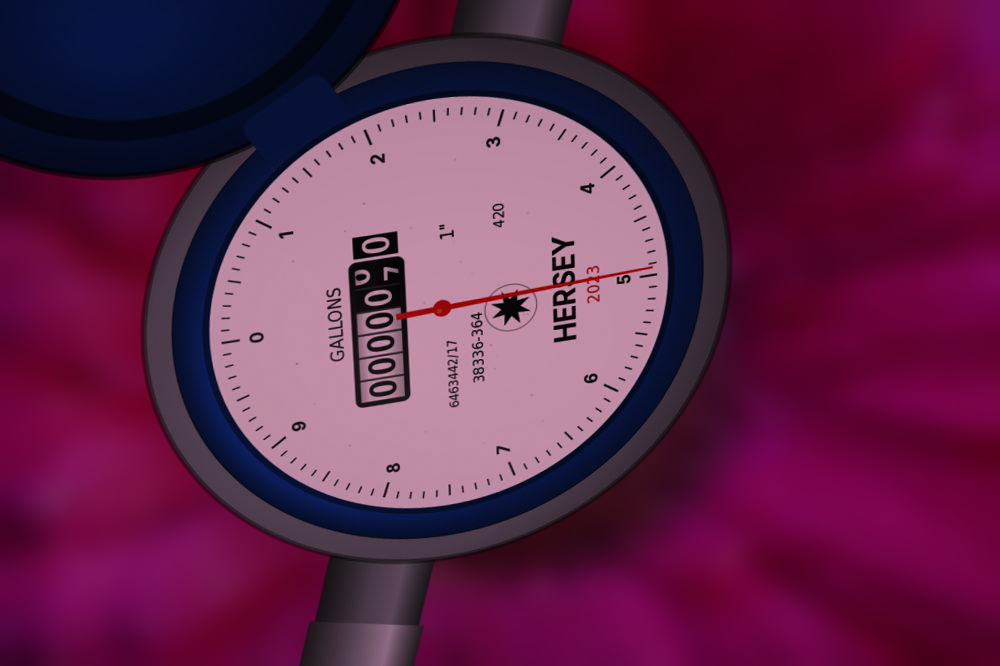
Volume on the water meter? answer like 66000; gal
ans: 64.9; gal
